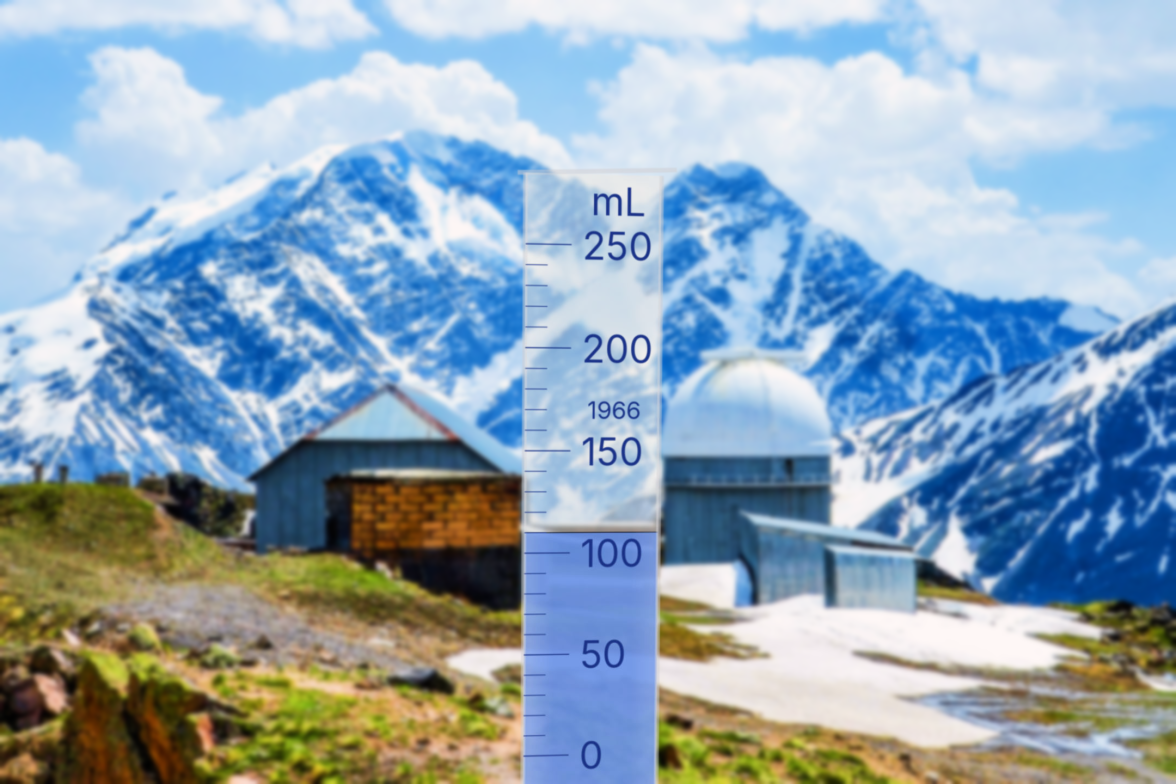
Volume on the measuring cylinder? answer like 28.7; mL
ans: 110; mL
